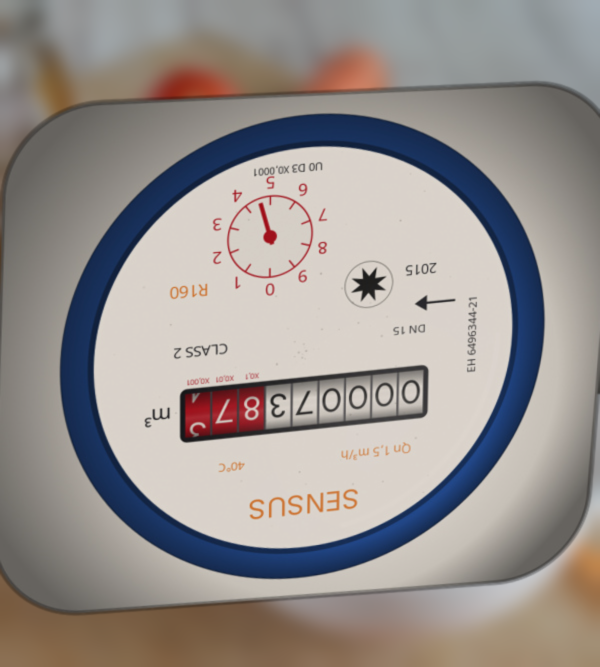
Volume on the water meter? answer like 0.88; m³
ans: 73.8734; m³
